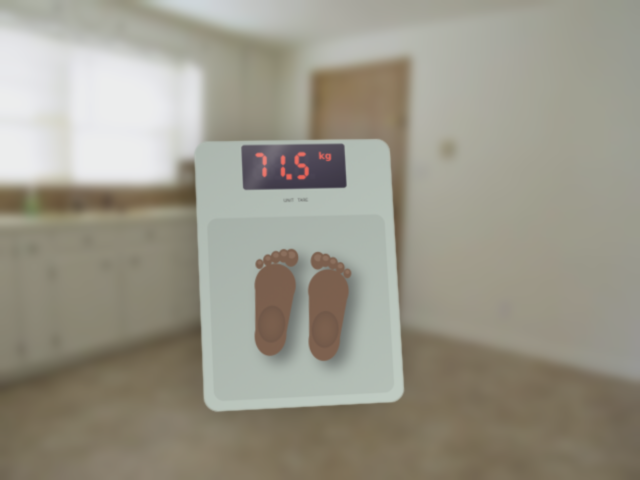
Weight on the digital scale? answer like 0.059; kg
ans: 71.5; kg
